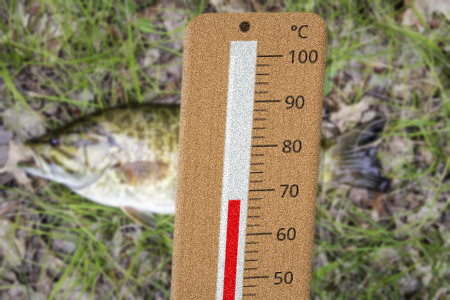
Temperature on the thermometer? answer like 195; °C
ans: 68; °C
